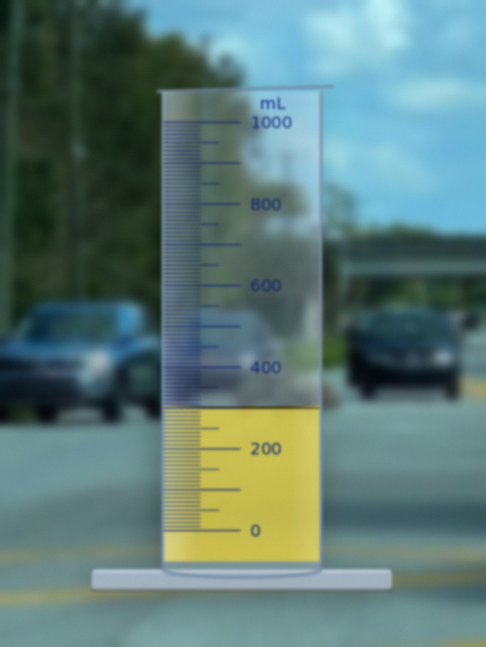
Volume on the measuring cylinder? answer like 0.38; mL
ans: 300; mL
